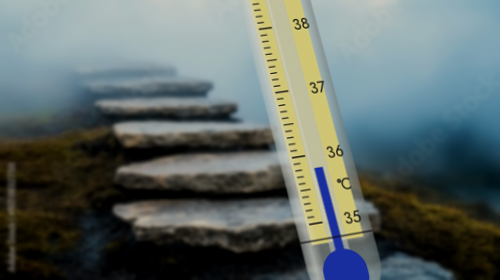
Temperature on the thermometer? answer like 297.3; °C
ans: 35.8; °C
